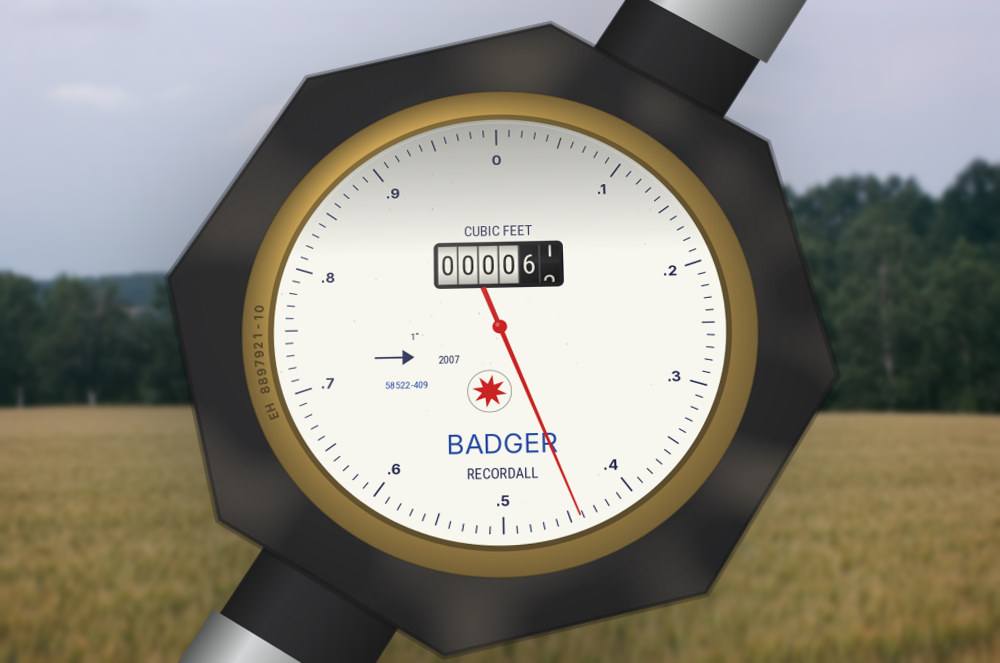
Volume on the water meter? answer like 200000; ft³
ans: 61.44; ft³
